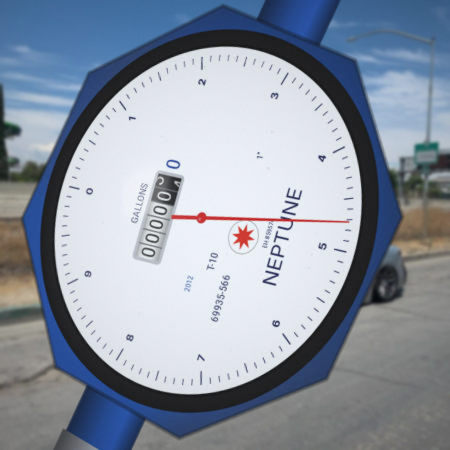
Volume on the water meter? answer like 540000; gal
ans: 34.7; gal
